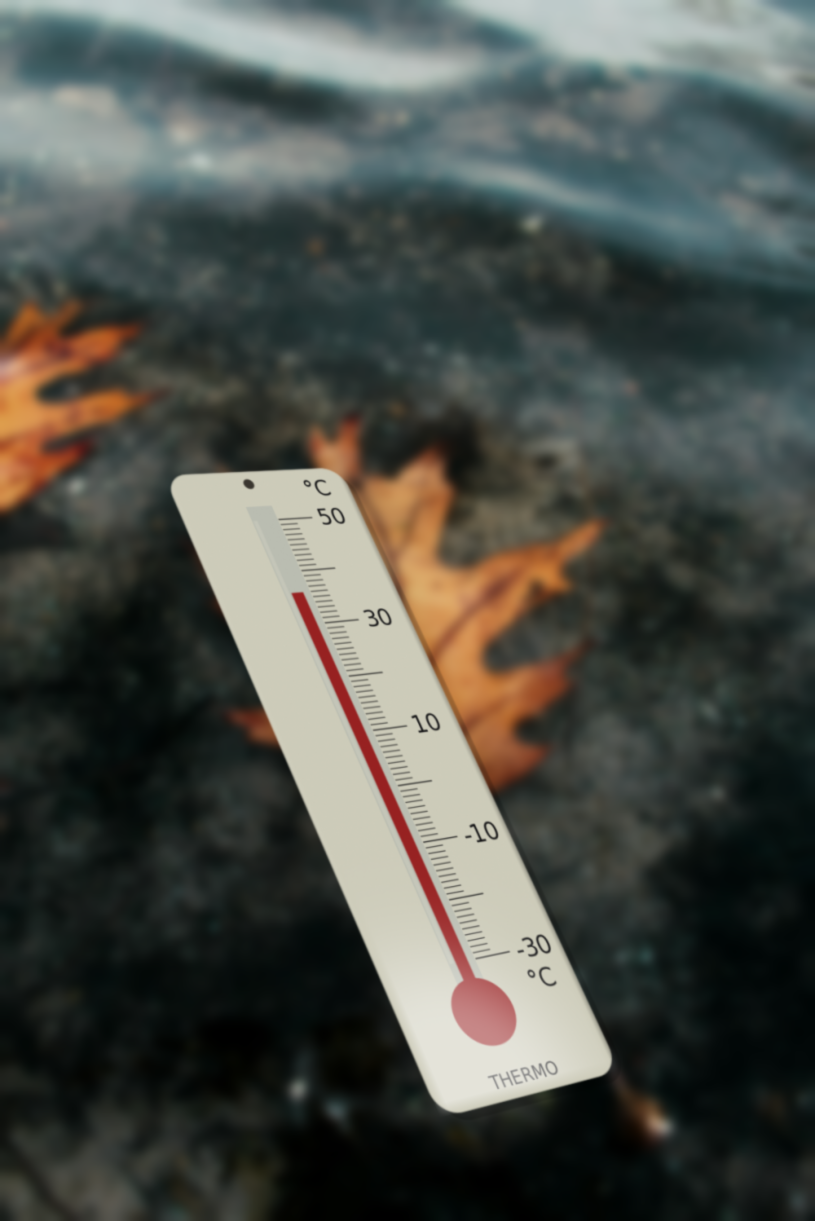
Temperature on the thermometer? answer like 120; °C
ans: 36; °C
